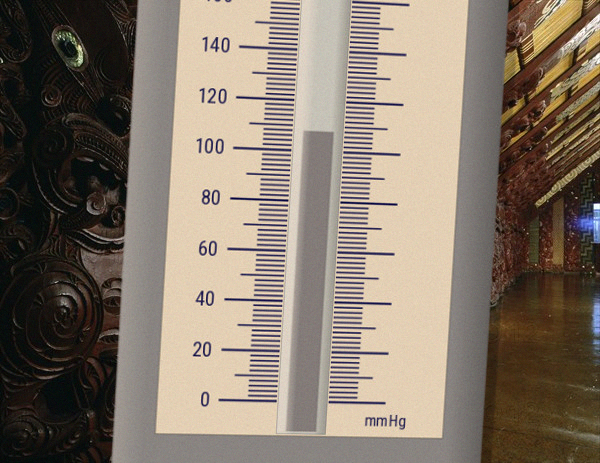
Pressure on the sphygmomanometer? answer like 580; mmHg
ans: 108; mmHg
